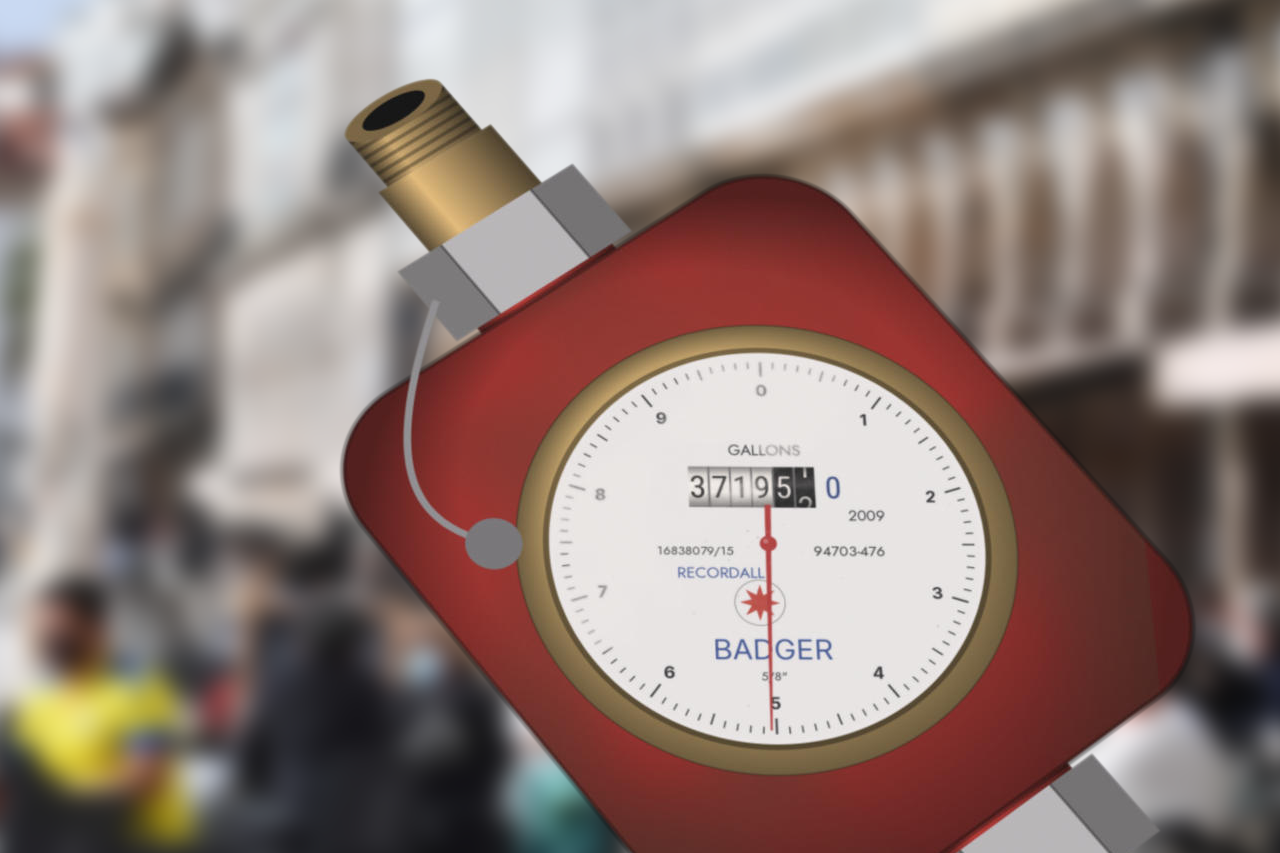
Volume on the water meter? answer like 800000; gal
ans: 3719515.0; gal
